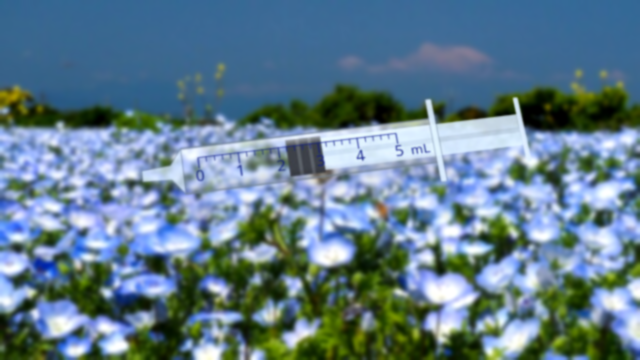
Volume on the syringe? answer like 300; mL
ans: 2.2; mL
